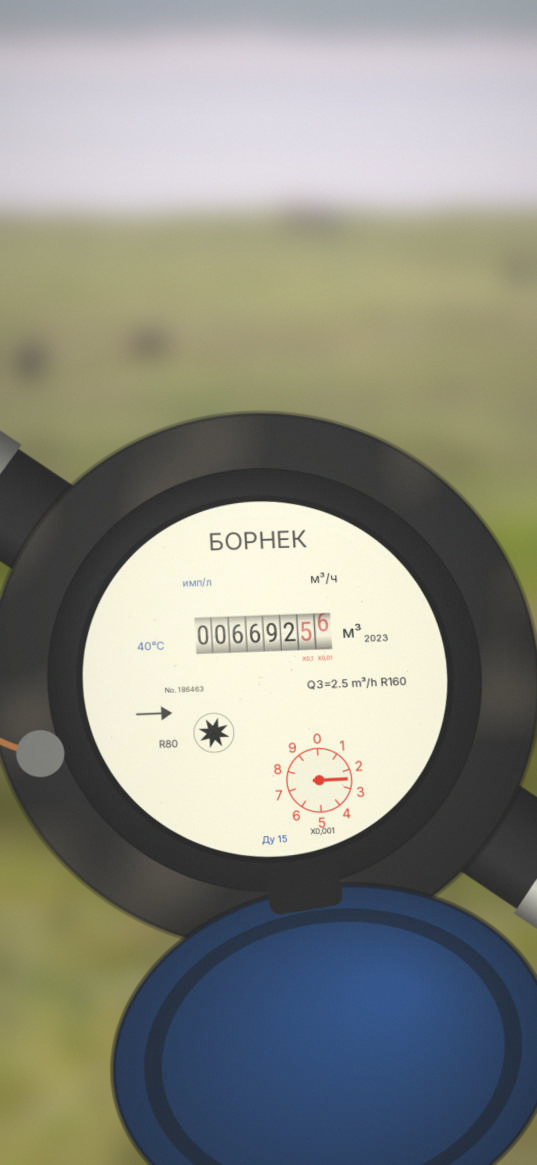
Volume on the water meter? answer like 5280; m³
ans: 6692.562; m³
